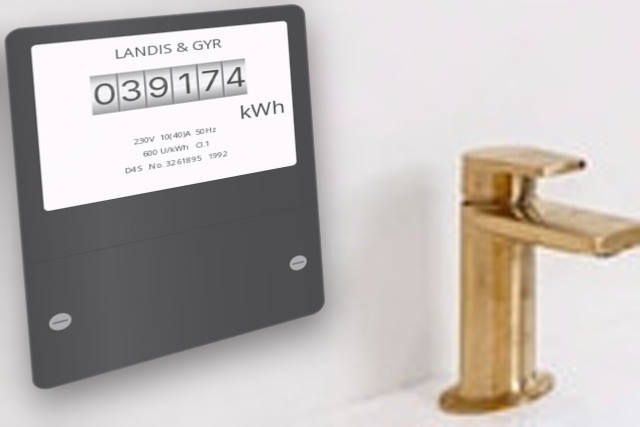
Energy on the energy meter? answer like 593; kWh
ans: 39174; kWh
